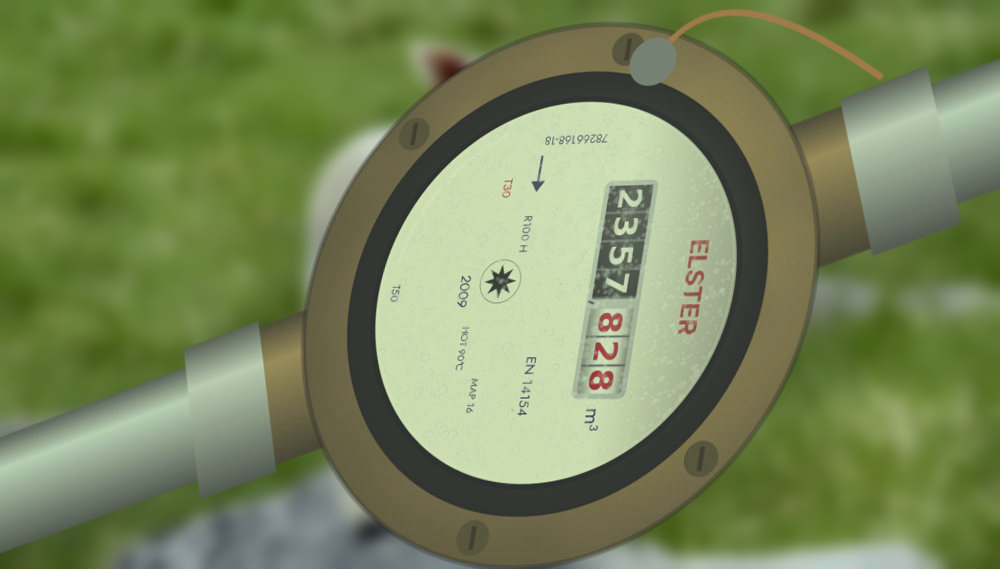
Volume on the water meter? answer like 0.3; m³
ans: 2357.828; m³
